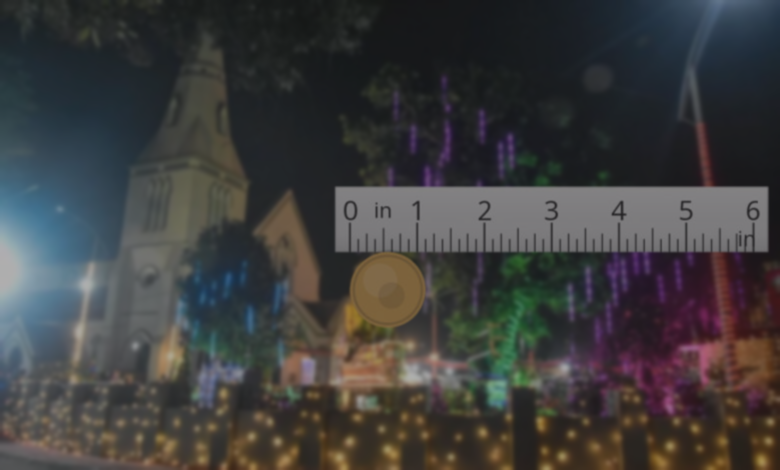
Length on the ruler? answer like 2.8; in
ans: 1.125; in
